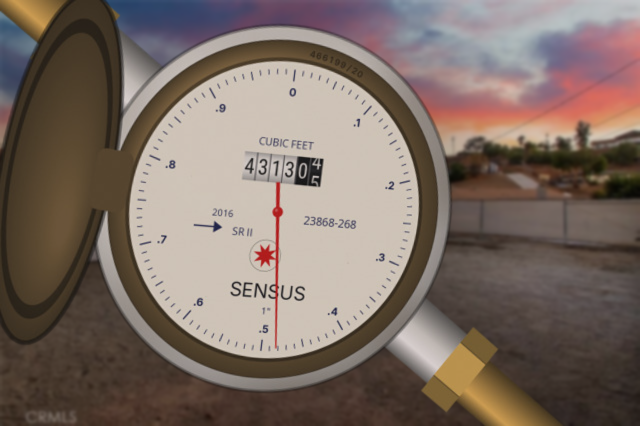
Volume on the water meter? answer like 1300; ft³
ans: 431304.48; ft³
